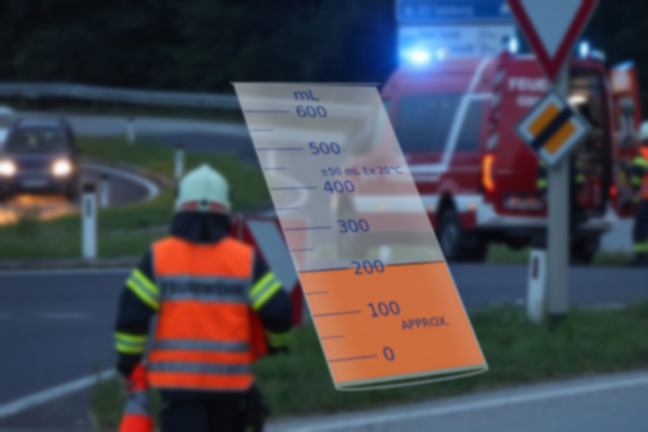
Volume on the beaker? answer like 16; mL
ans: 200; mL
